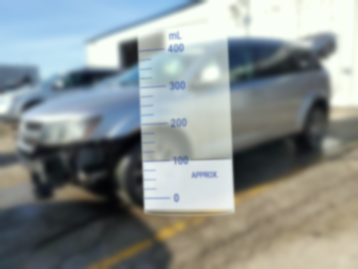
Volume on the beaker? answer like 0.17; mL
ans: 100; mL
